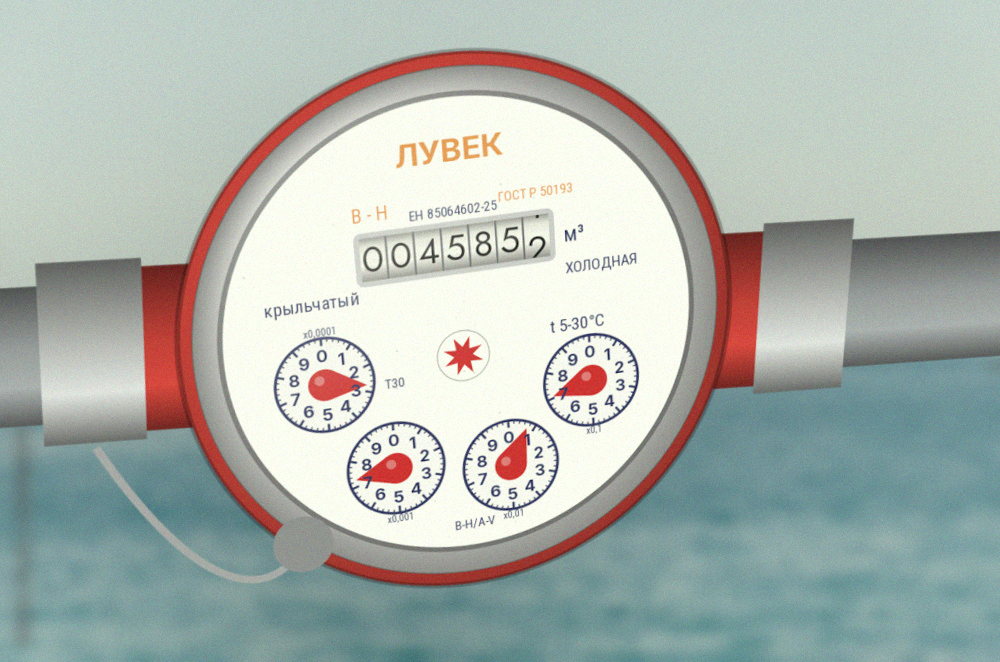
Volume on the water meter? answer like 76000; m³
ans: 45851.7072; m³
